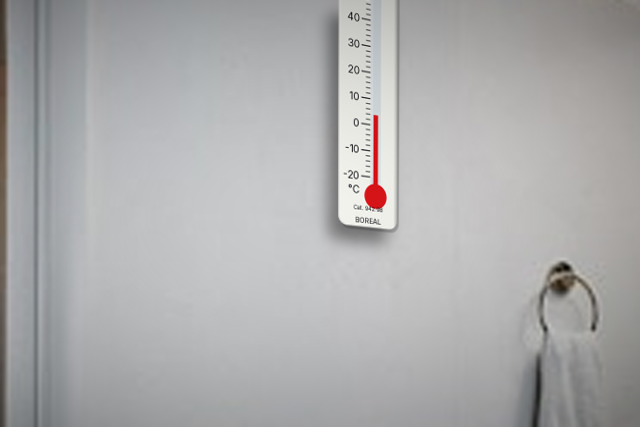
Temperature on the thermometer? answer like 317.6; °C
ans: 4; °C
